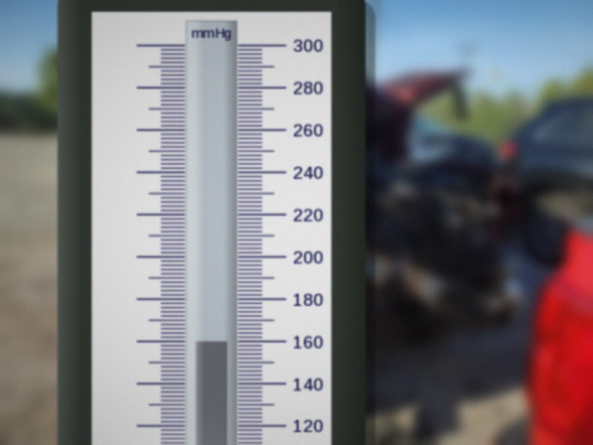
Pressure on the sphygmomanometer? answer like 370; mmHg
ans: 160; mmHg
